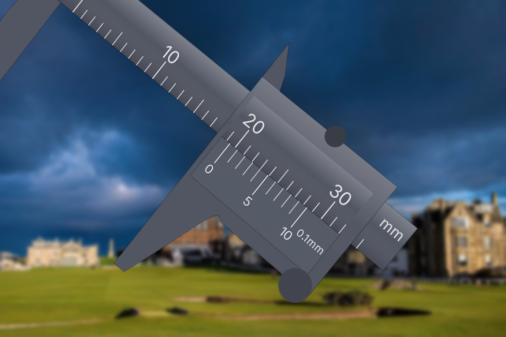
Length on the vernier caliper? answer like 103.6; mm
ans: 19.4; mm
